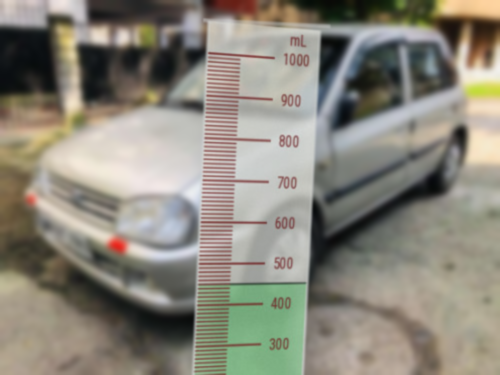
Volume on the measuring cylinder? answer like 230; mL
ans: 450; mL
